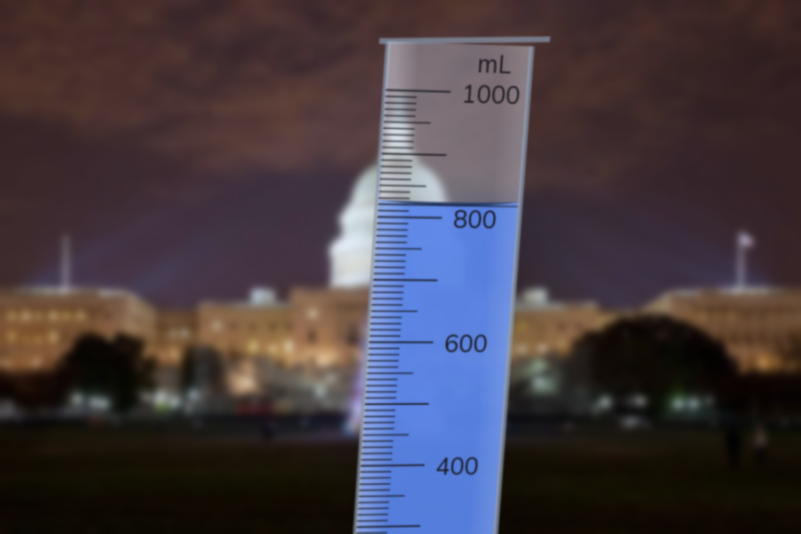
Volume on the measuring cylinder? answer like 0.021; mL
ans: 820; mL
